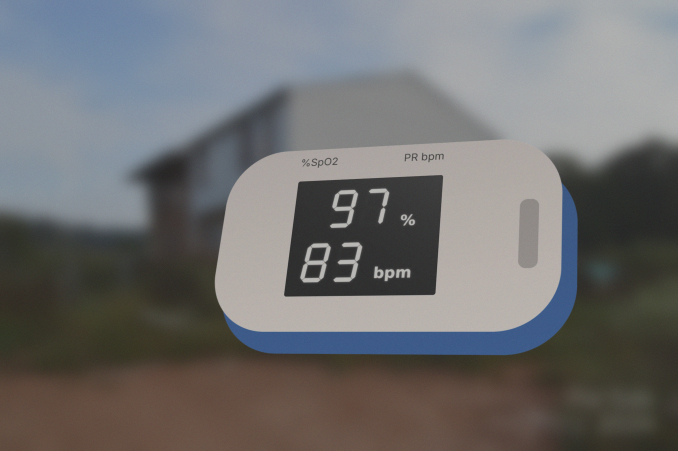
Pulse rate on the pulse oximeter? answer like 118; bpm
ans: 83; bpm
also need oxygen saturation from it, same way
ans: 97; %
